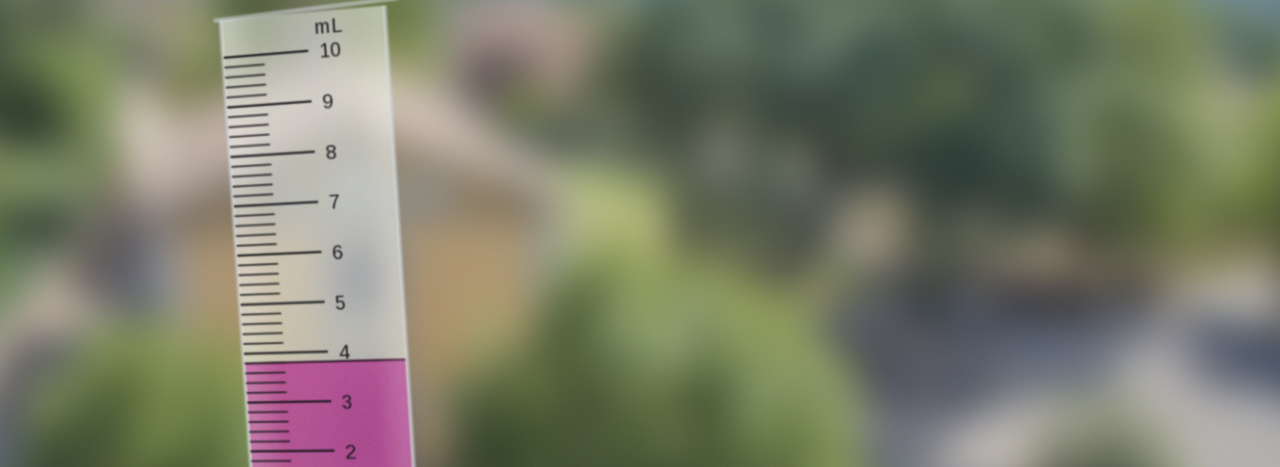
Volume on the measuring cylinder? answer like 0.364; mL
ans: 3.8; mL
